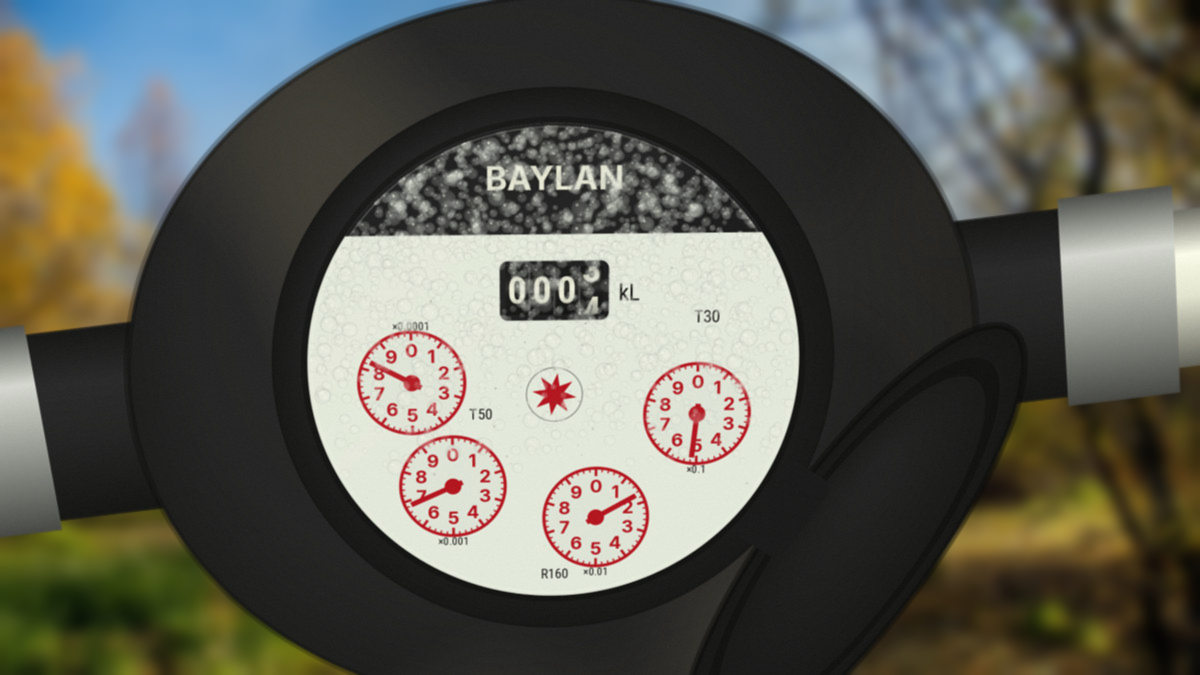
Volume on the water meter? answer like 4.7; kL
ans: 3.5168; kL
